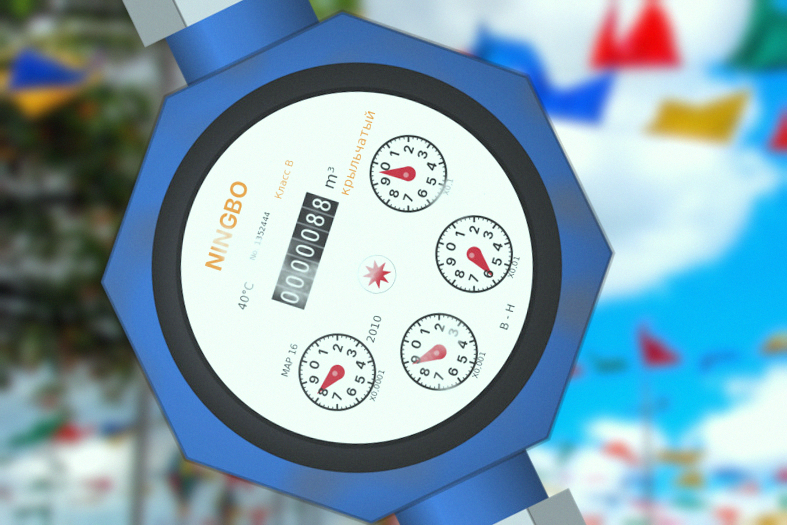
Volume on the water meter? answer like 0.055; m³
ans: 87.9588; m³
